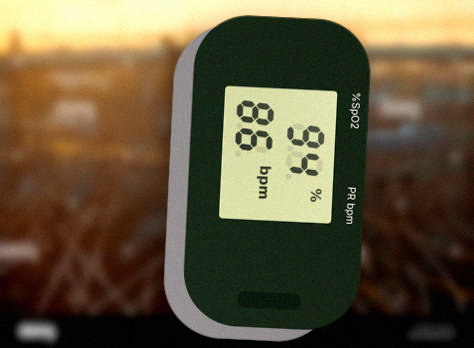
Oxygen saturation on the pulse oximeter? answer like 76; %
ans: 94; %
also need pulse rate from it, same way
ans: 86; bpm
